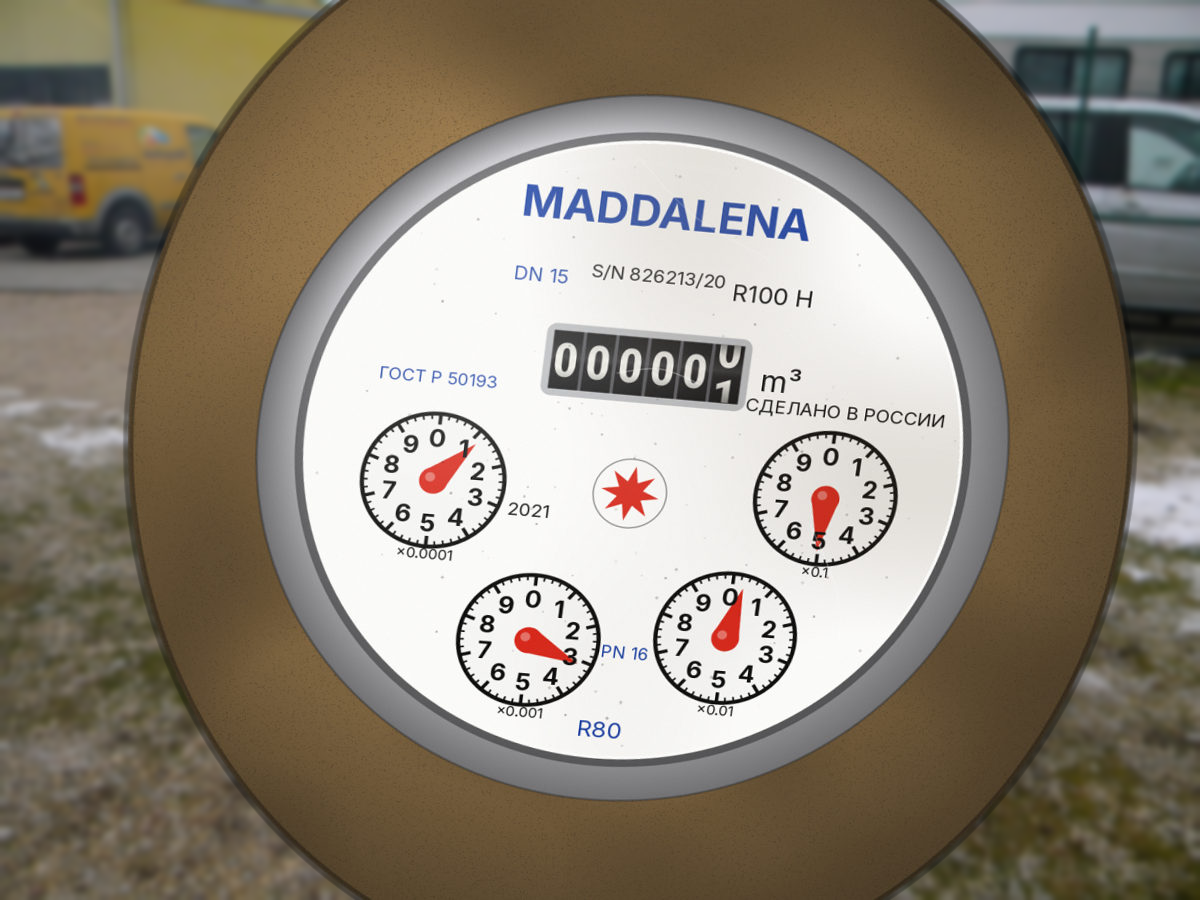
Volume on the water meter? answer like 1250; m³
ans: 0.5031; m³
